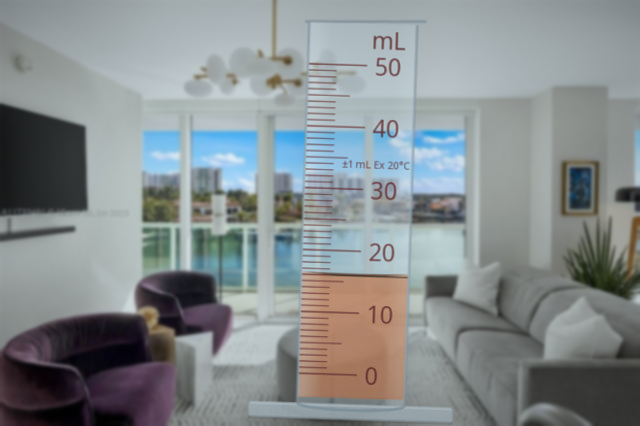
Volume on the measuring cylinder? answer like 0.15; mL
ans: 16; mL
